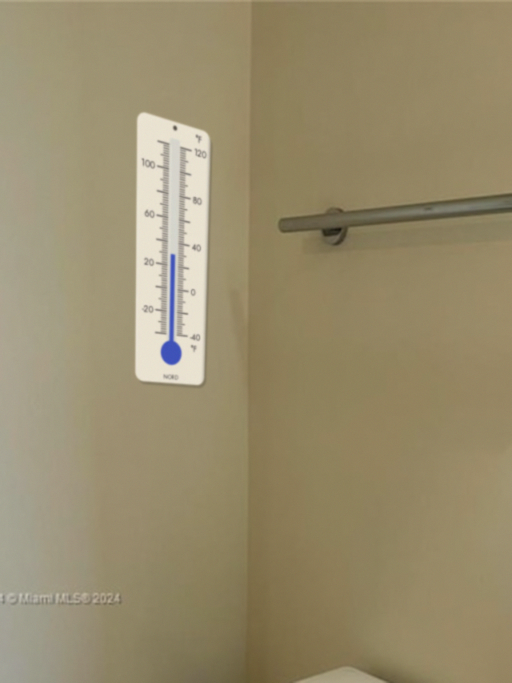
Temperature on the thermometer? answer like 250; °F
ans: 30; °F
